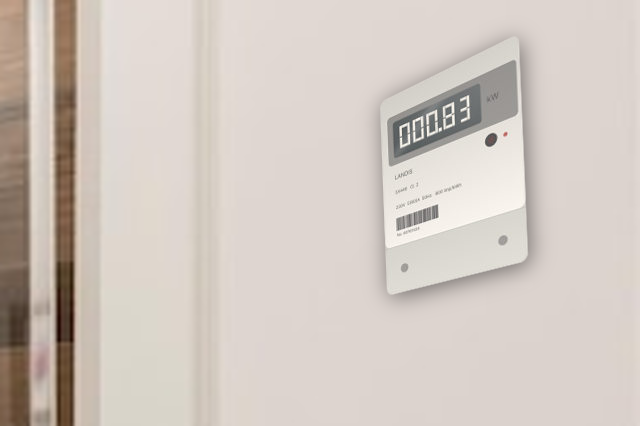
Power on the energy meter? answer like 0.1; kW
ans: 0.83; kW
